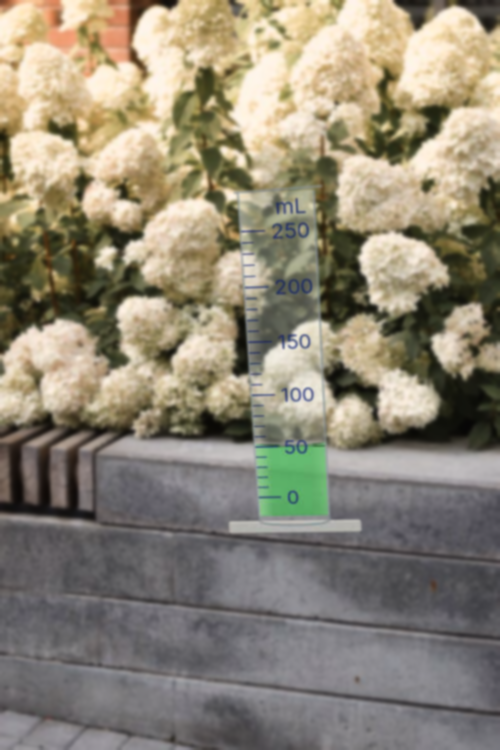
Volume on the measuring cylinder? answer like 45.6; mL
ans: 50; mL
